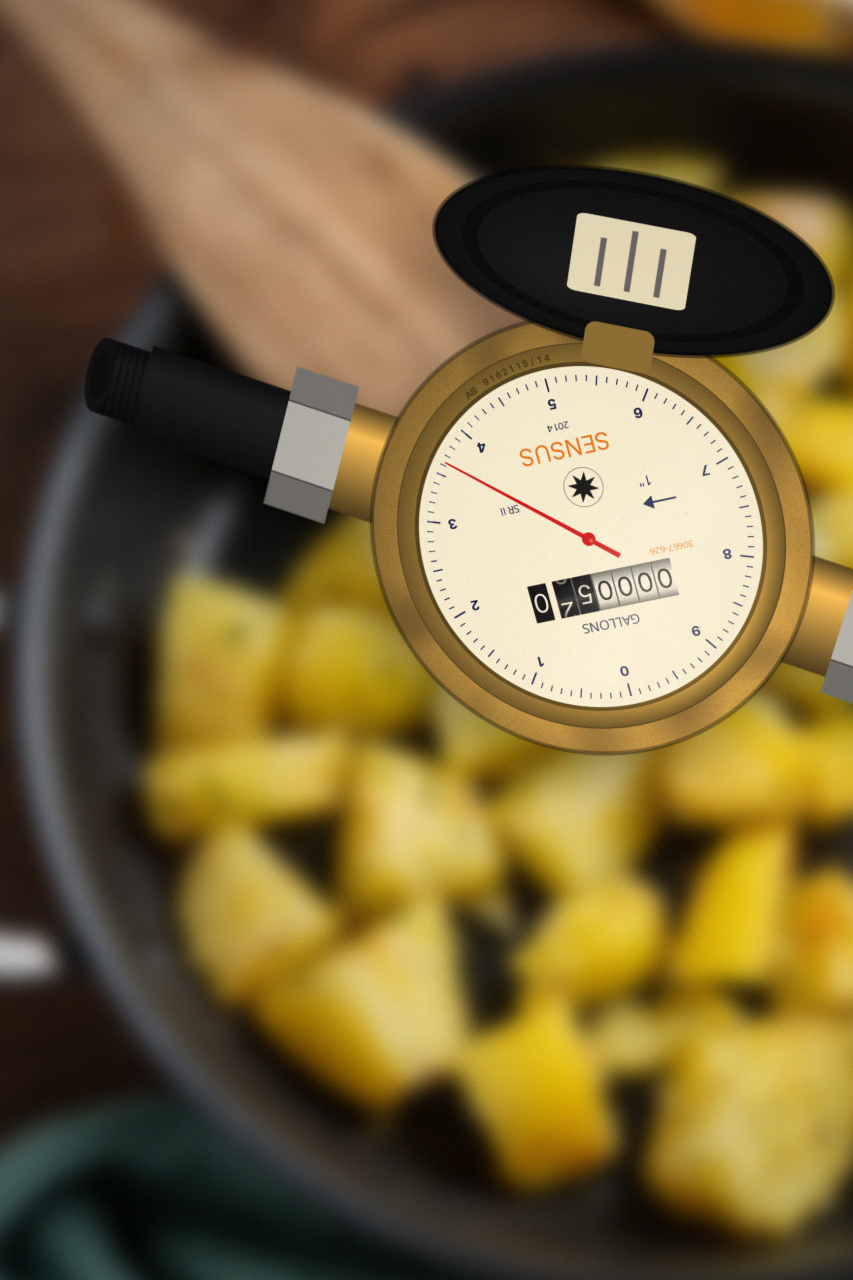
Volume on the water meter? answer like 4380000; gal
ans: 523.6; gal
